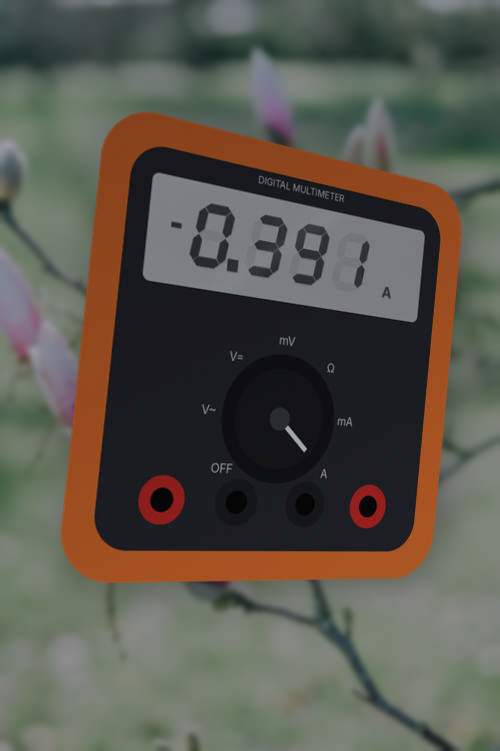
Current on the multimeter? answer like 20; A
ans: -0.391; A
